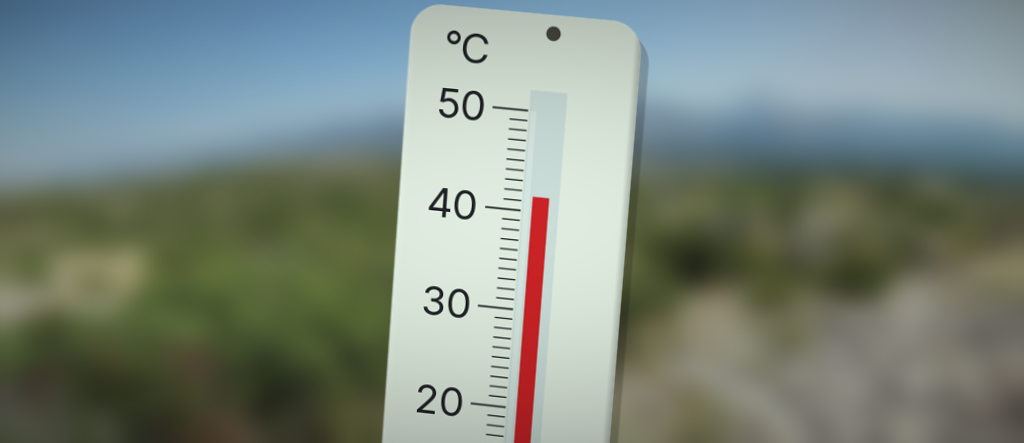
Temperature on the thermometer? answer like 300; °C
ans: 41.5; °C
